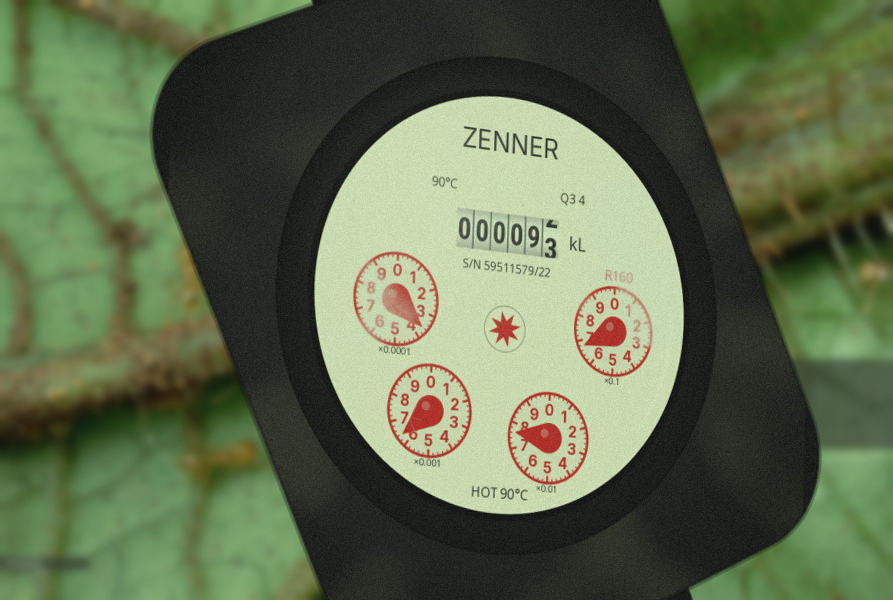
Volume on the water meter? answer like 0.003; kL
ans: 92.6763; kL
